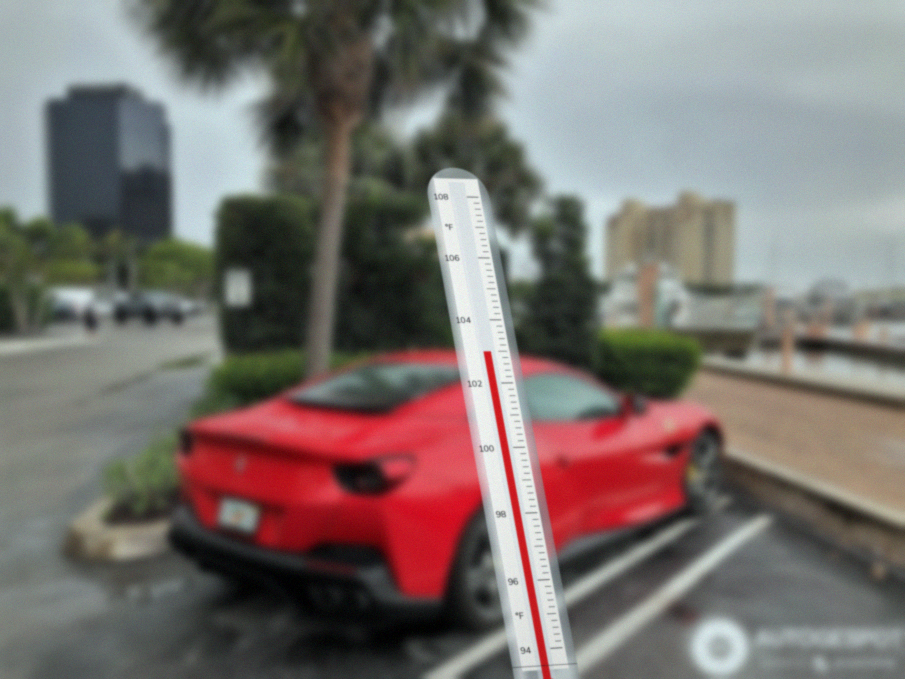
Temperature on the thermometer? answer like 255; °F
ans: 103; °F
